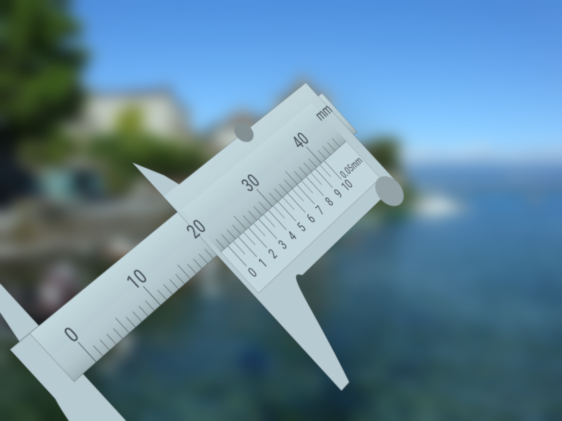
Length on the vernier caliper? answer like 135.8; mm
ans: 21.6; mm
